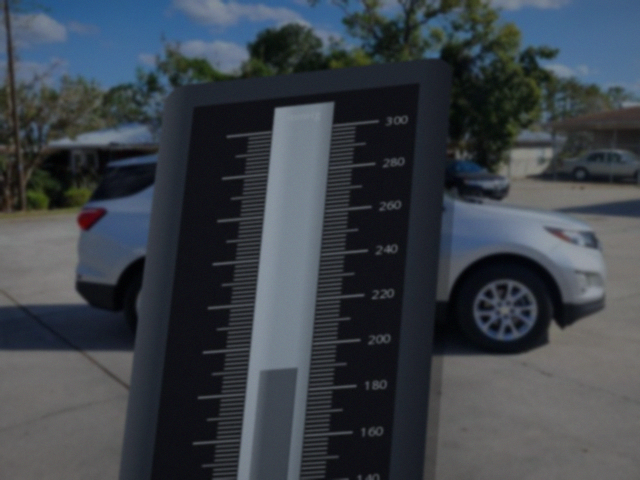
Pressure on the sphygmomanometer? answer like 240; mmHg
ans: 190; mmHg
